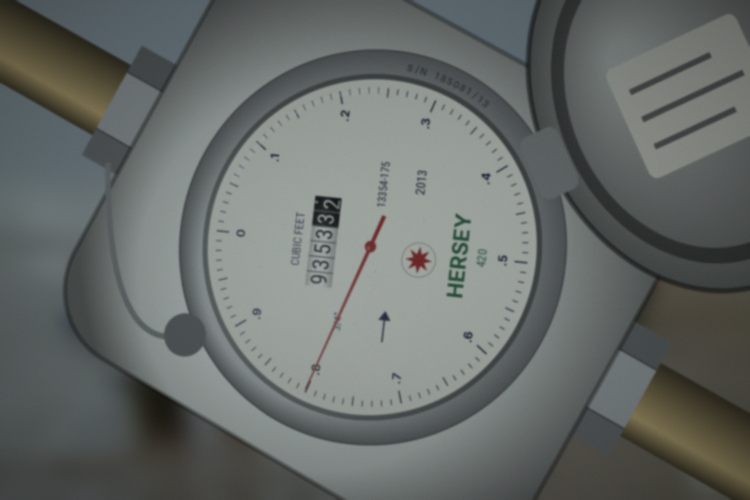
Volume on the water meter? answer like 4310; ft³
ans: 935331.80; ft³
